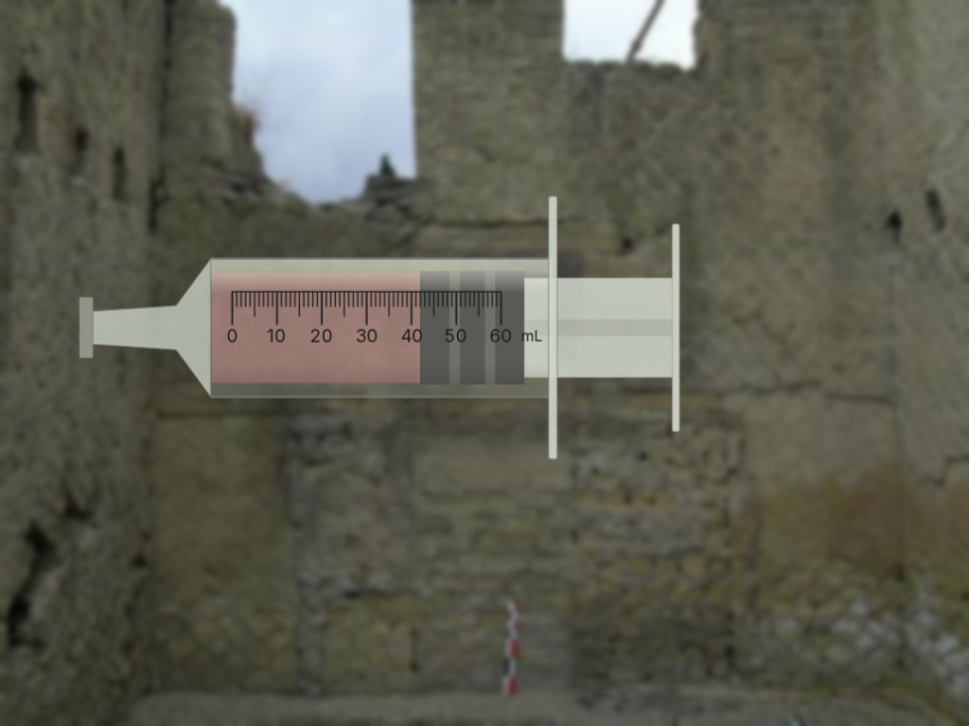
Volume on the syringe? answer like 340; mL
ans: 42; mL
